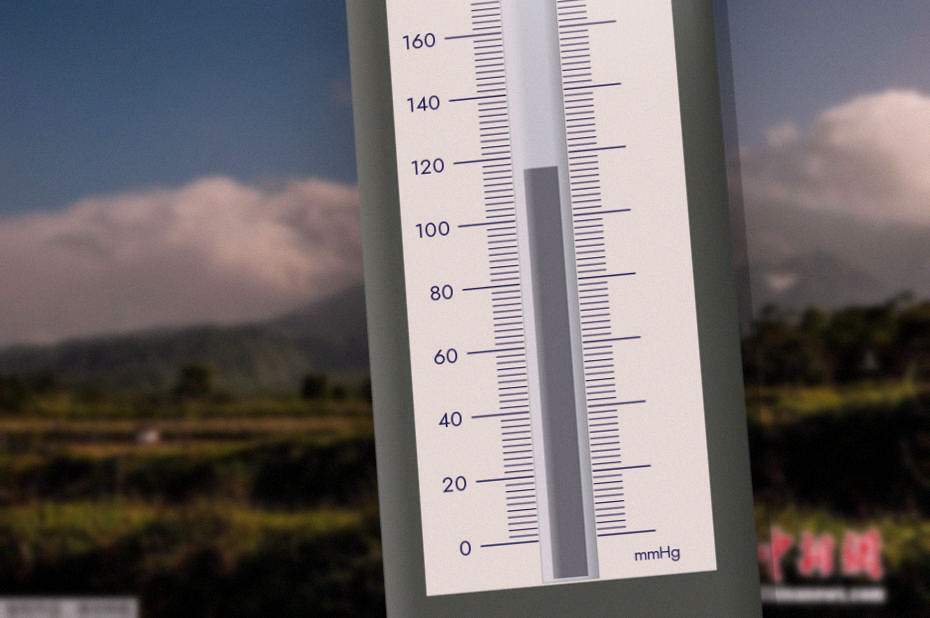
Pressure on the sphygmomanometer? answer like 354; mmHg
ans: 116; mmHg
